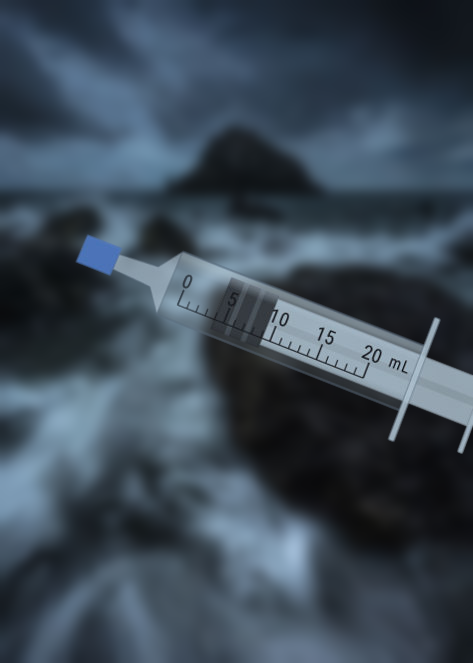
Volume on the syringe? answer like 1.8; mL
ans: 4; mL
